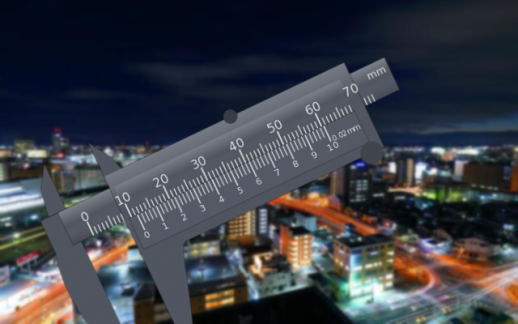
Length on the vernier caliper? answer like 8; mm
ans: 11.5; mm
